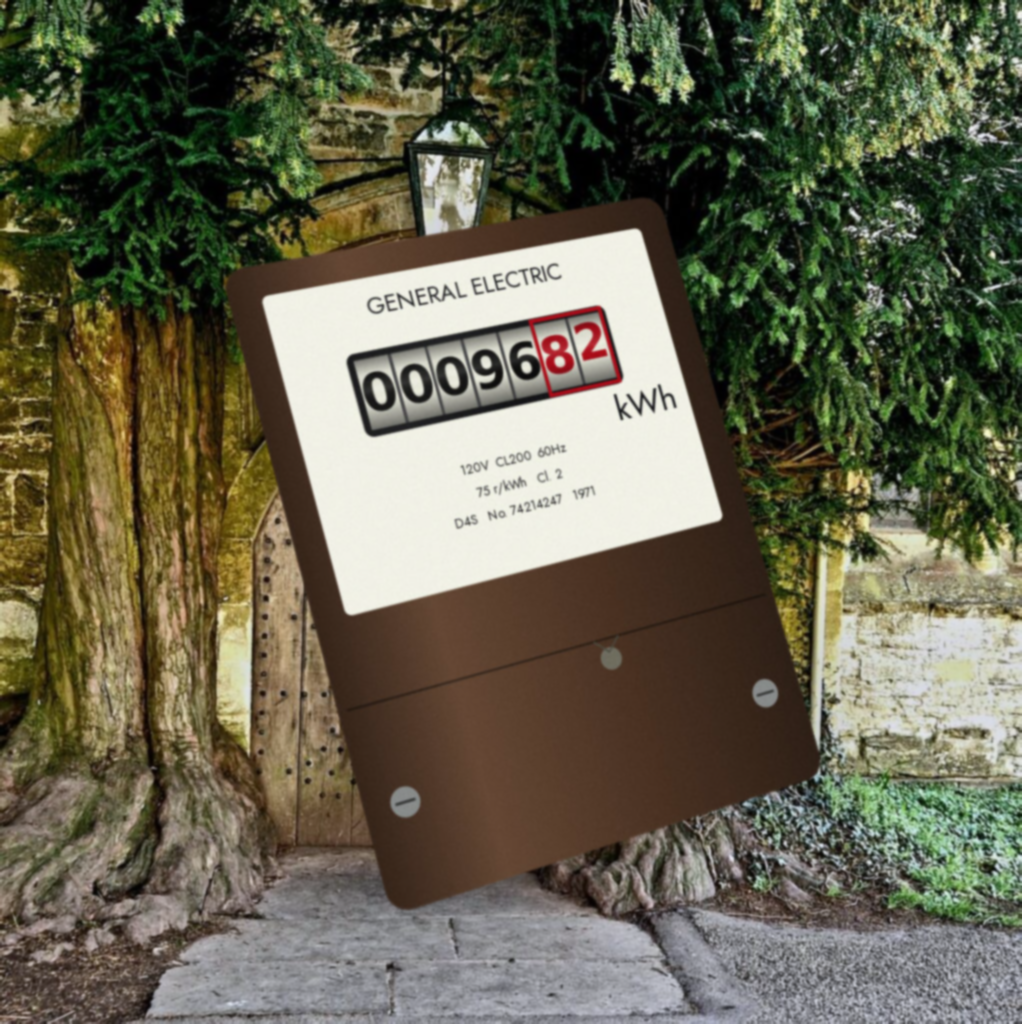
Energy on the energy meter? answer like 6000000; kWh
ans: 96.82; kWh
